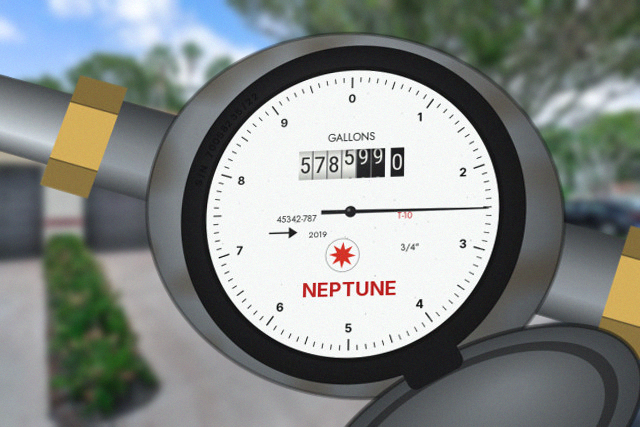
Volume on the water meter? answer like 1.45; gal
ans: 5785992.5; gal
